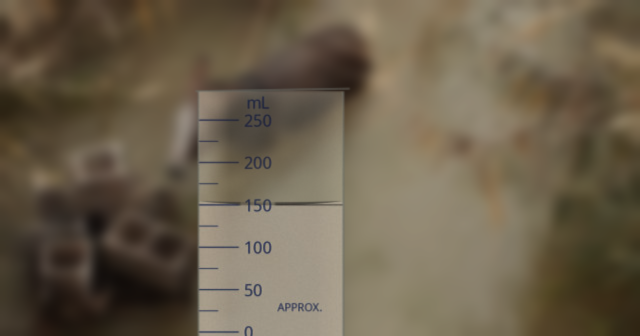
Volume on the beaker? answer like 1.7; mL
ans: 150; mL
